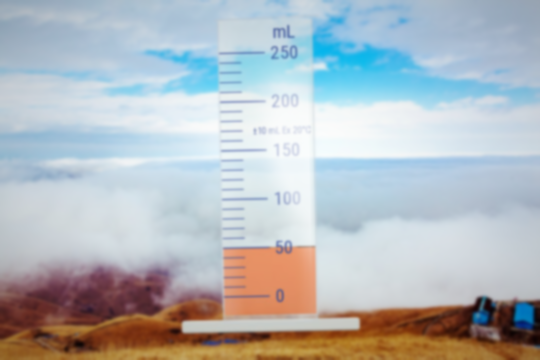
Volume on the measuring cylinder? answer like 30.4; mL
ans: 50; mL
